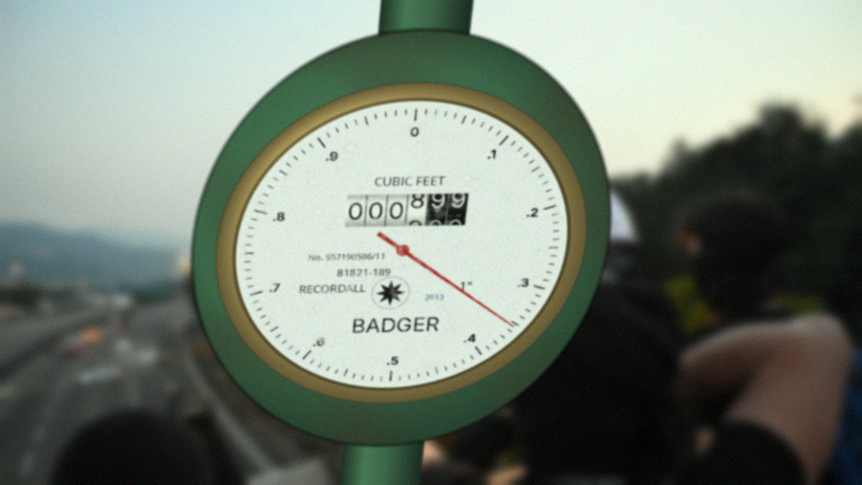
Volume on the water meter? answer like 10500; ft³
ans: 899.35; ft³
